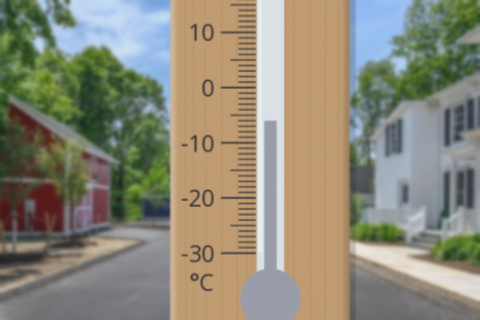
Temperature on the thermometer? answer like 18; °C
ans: -6; °C
